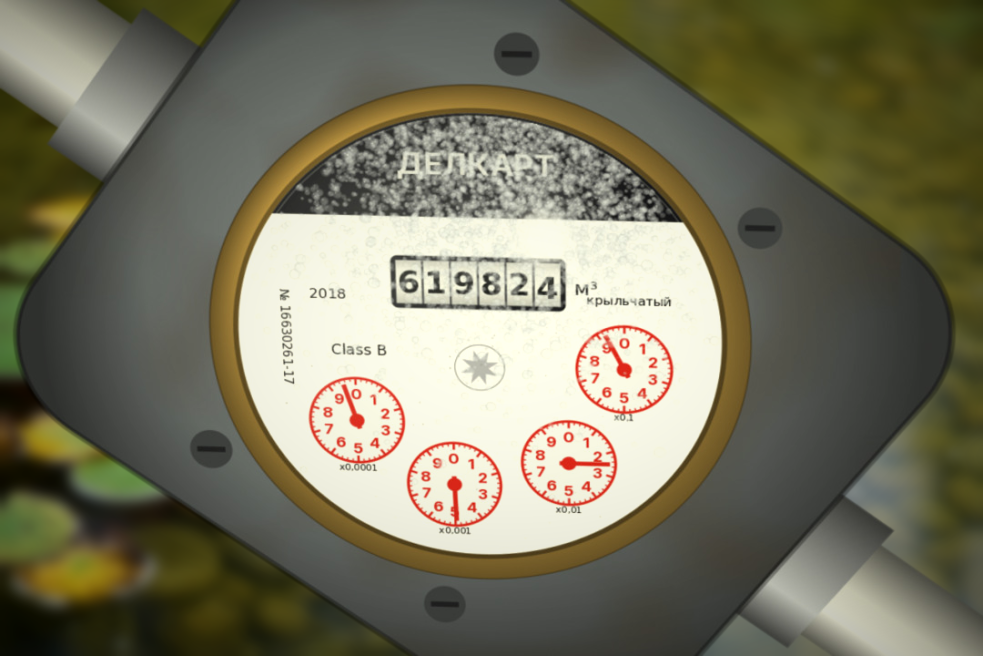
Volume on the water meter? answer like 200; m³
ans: 619823.9249; m³
